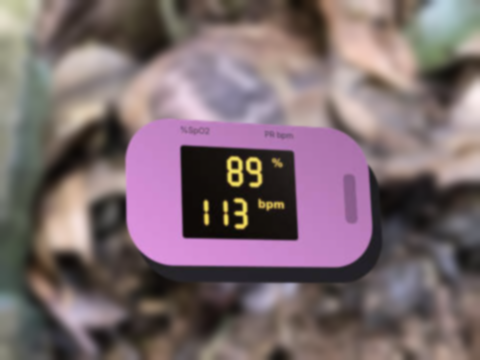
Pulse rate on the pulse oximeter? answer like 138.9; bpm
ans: 113; bpm
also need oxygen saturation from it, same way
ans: 89; %
